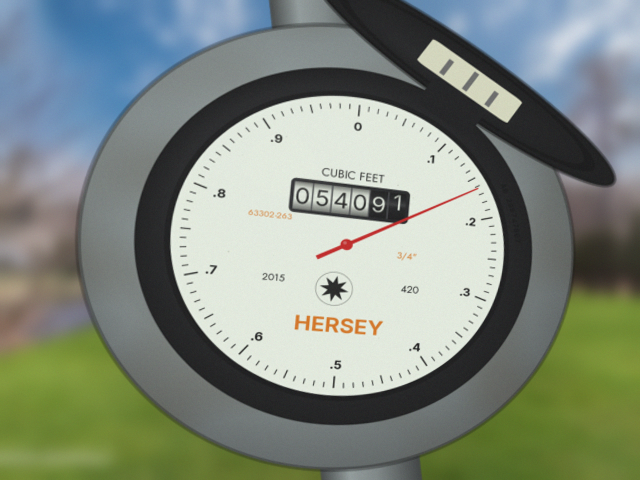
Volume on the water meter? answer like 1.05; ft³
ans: 54091.16; ft³
